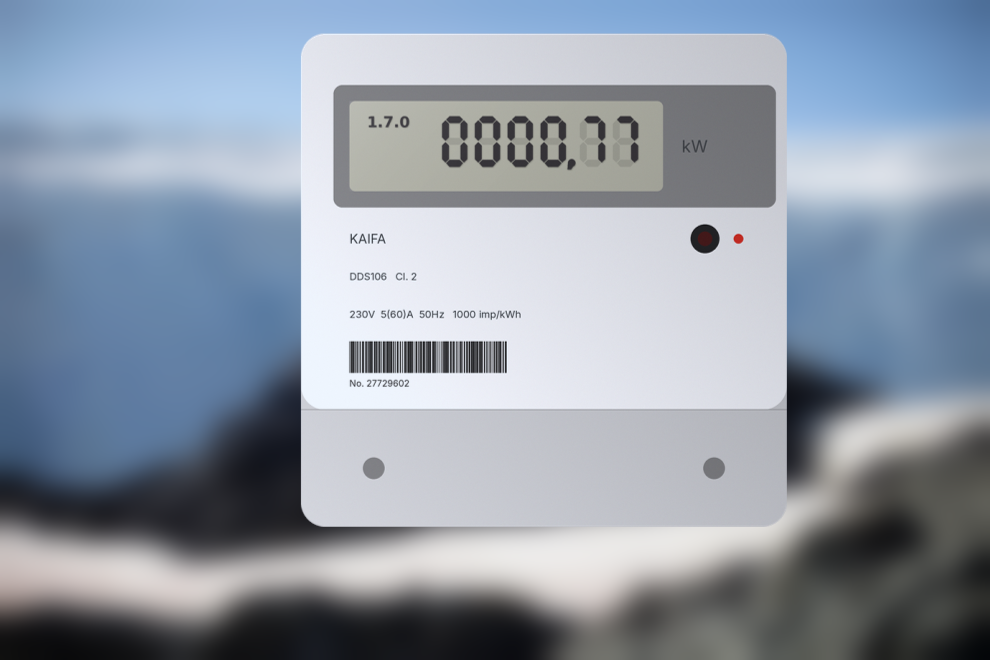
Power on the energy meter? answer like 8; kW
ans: 0.77; kW
